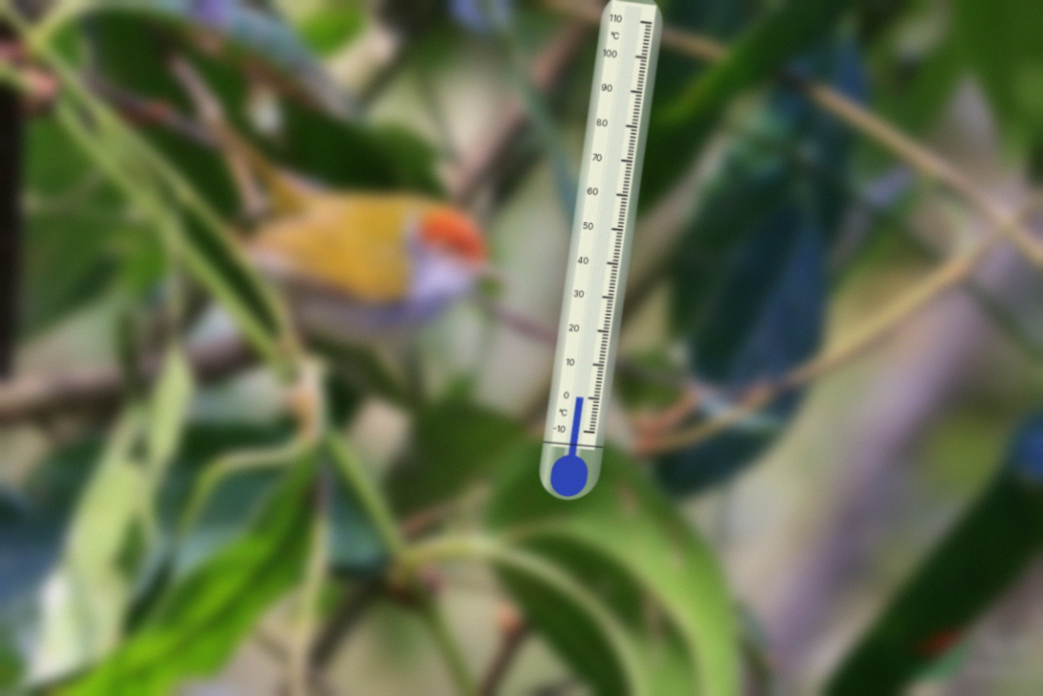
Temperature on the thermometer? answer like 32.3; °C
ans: 0; °C
